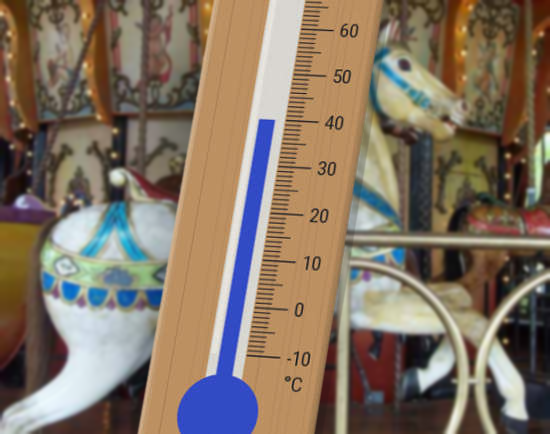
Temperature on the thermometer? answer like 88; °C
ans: 40; °C
